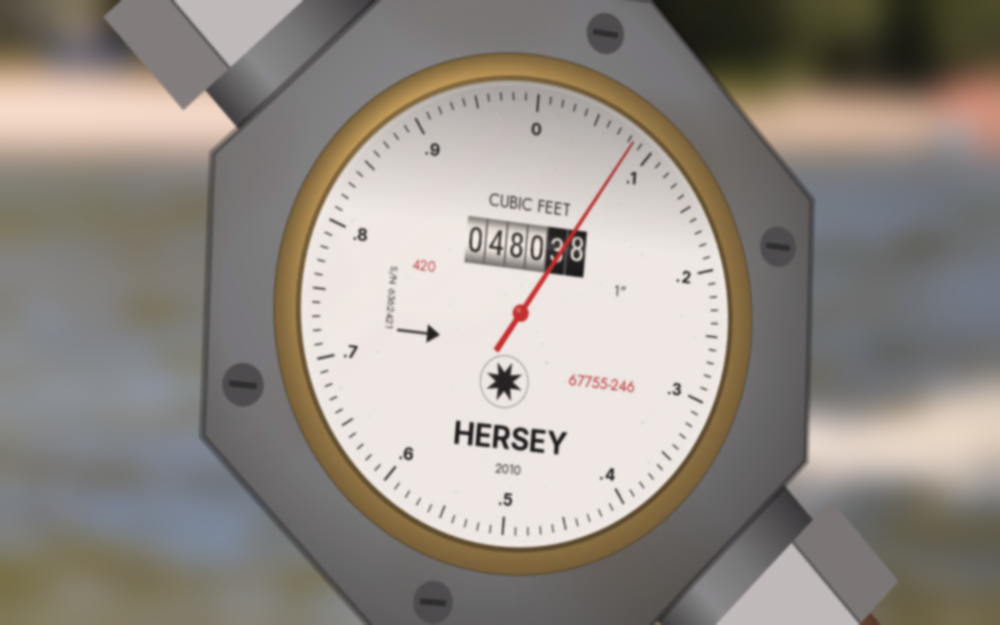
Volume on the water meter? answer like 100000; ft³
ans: 48038.08; ft³
